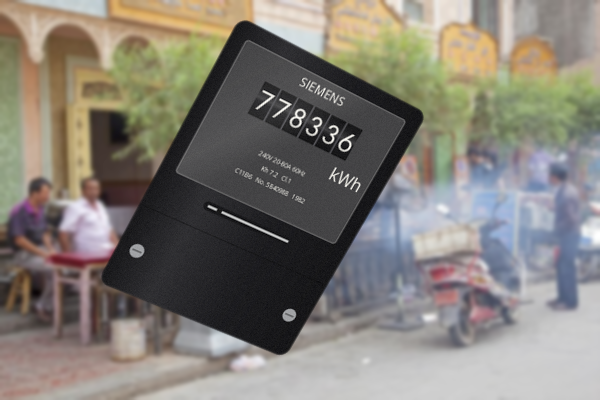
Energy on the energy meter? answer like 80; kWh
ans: 778336; kWh
